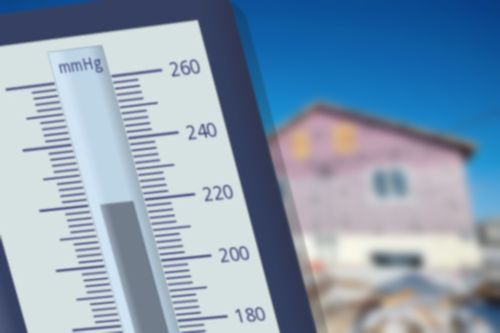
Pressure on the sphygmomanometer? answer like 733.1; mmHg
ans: 220; mmHg
